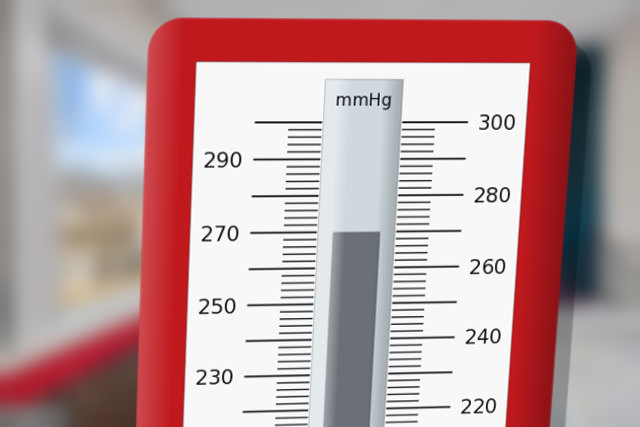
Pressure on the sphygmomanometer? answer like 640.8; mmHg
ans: 270; mmHg
